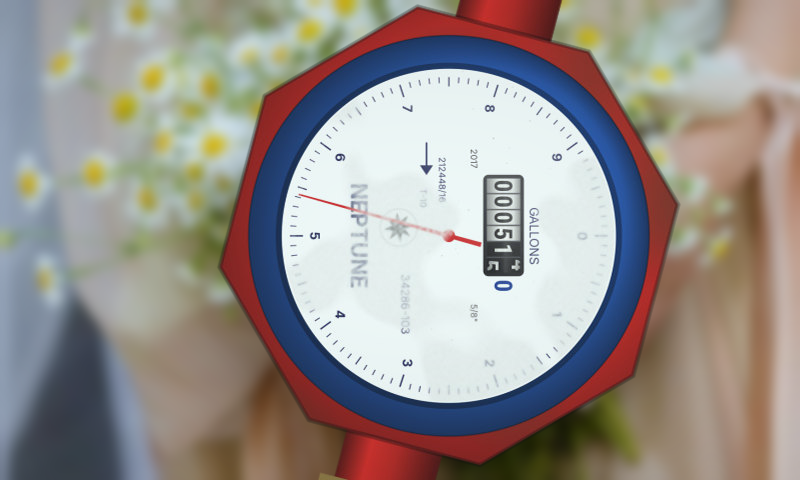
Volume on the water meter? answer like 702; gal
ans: 5145.4; gal
